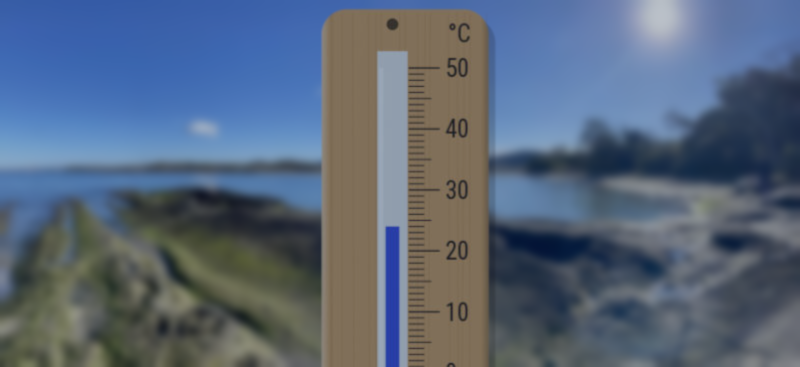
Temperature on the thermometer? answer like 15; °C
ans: 24; °C
